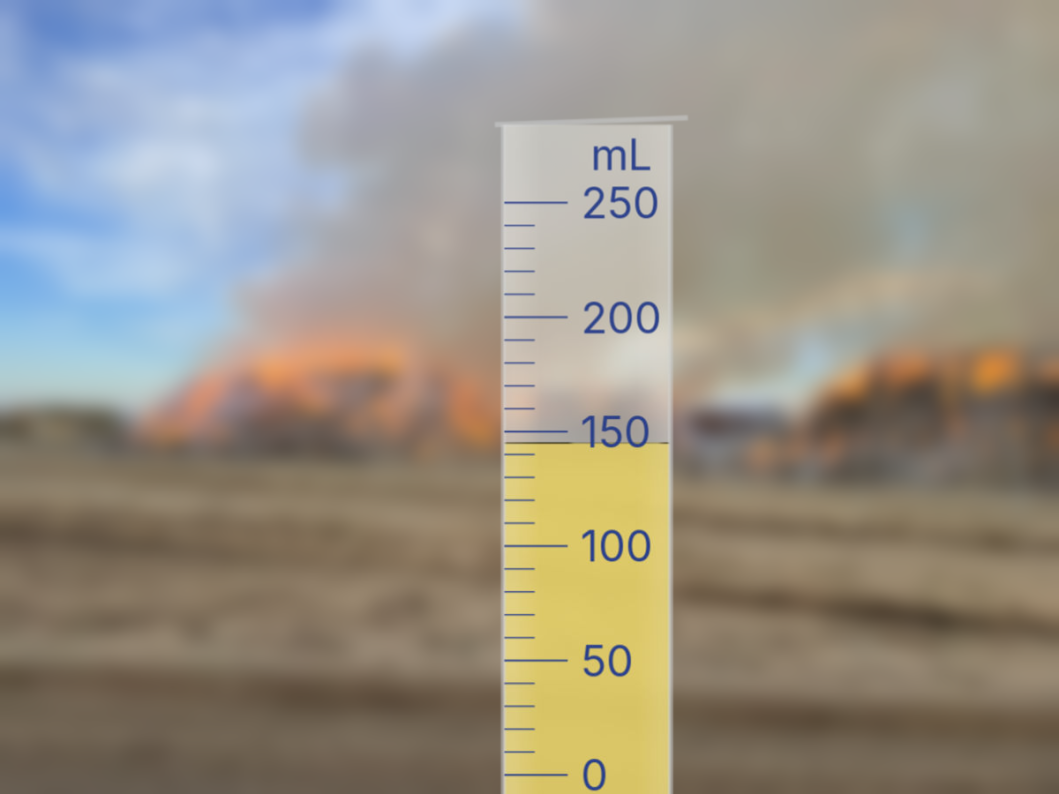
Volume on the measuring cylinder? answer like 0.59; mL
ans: 145; mL
